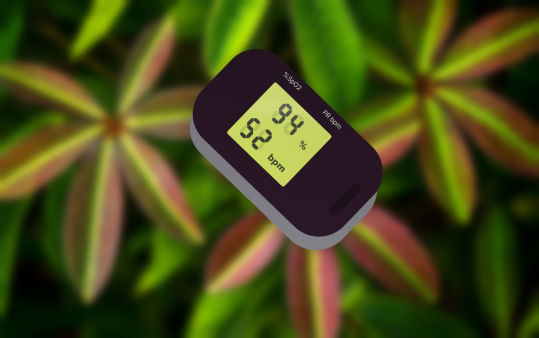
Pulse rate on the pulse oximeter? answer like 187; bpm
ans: 52; bpm
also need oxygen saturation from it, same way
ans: 94; %
